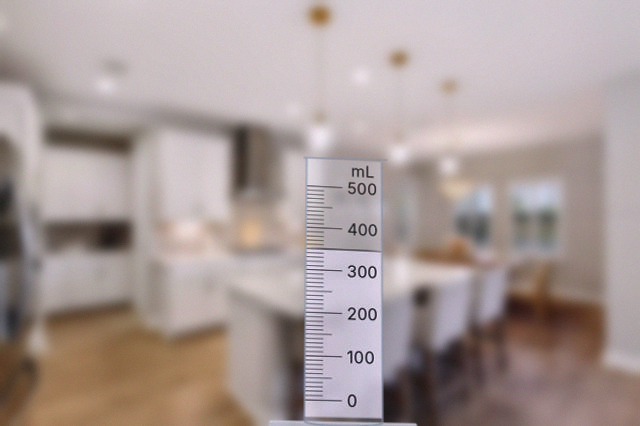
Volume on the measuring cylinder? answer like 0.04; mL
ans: 350; mL
